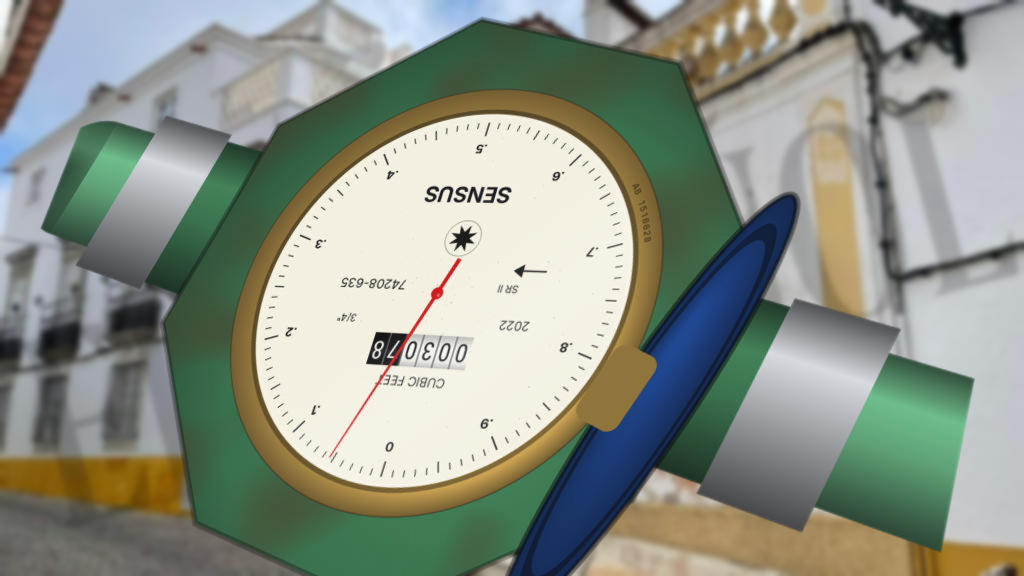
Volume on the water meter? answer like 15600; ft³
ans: 3078.05; ft³
